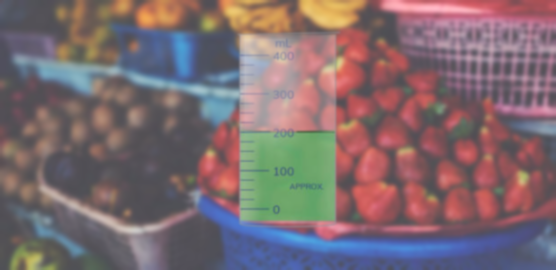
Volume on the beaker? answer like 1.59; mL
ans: 200; mL
